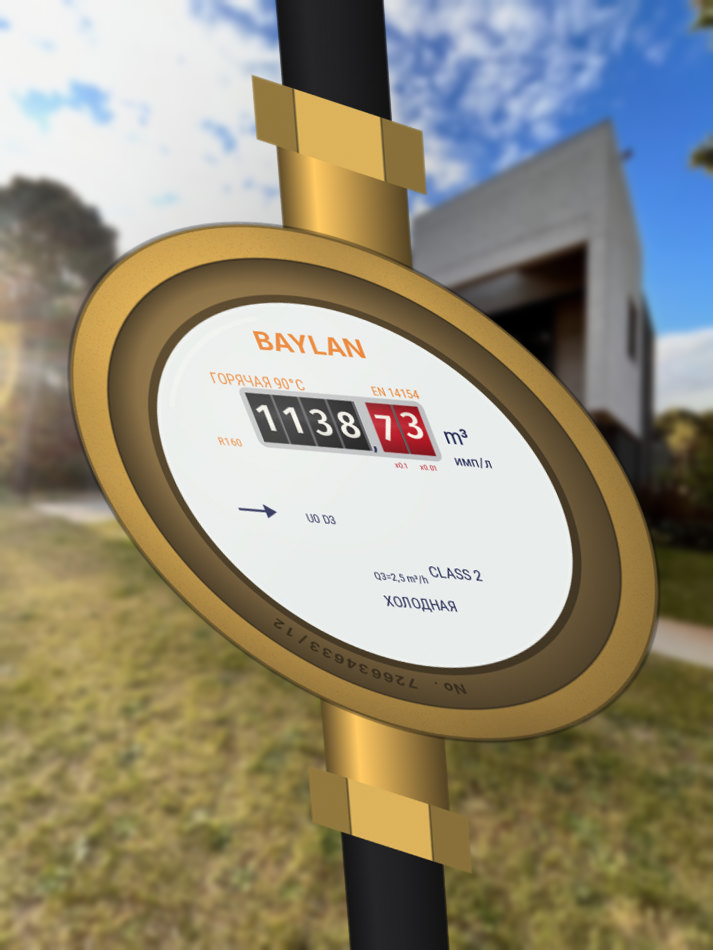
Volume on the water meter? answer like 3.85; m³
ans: 1138.73; m³
